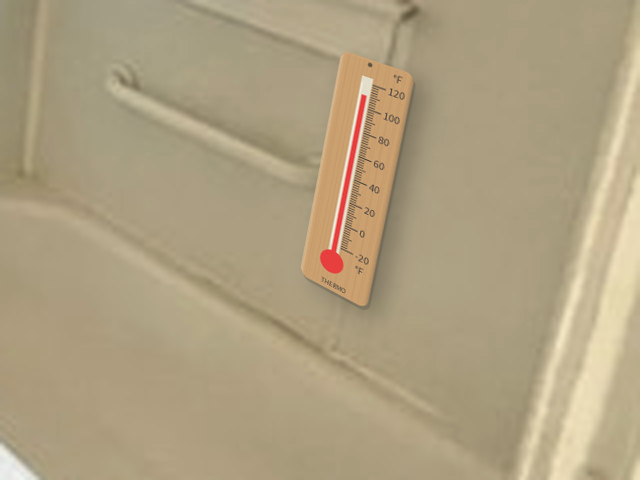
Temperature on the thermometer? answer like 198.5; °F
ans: 110; °F
